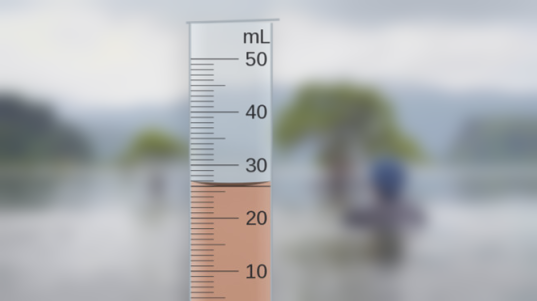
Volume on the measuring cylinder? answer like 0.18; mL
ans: 26; mL
